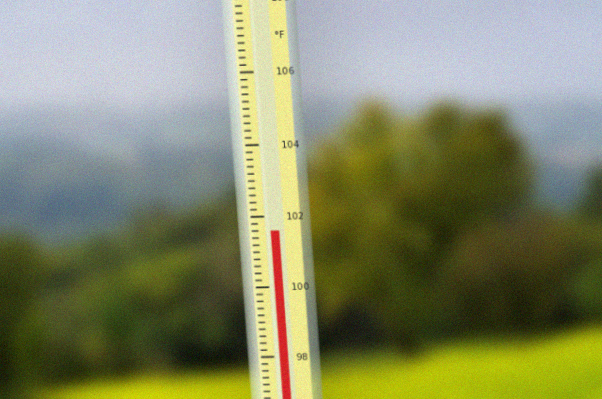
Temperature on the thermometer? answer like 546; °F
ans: 101.6; °F
